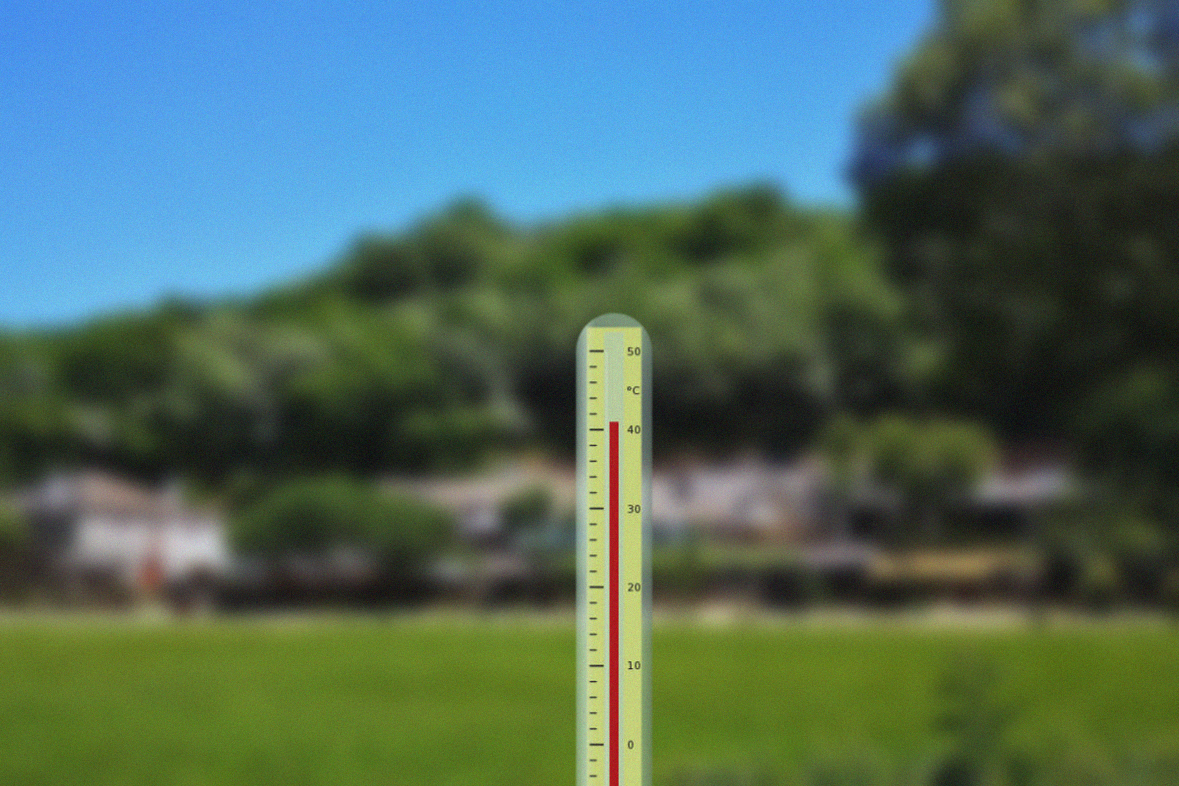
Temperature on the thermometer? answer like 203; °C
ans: 41; °C
